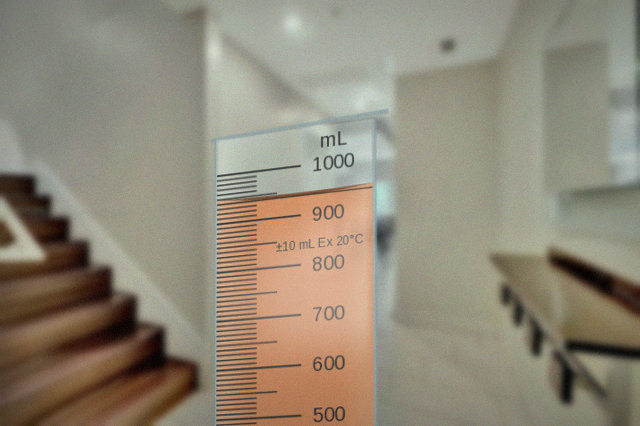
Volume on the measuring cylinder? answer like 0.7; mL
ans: 940; mL
